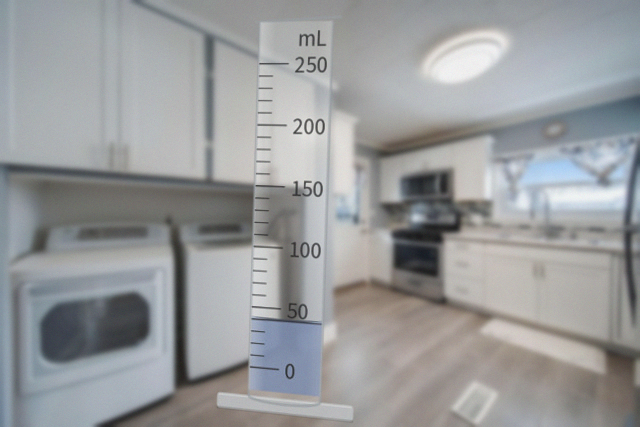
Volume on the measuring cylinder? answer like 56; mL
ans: 40; mL
